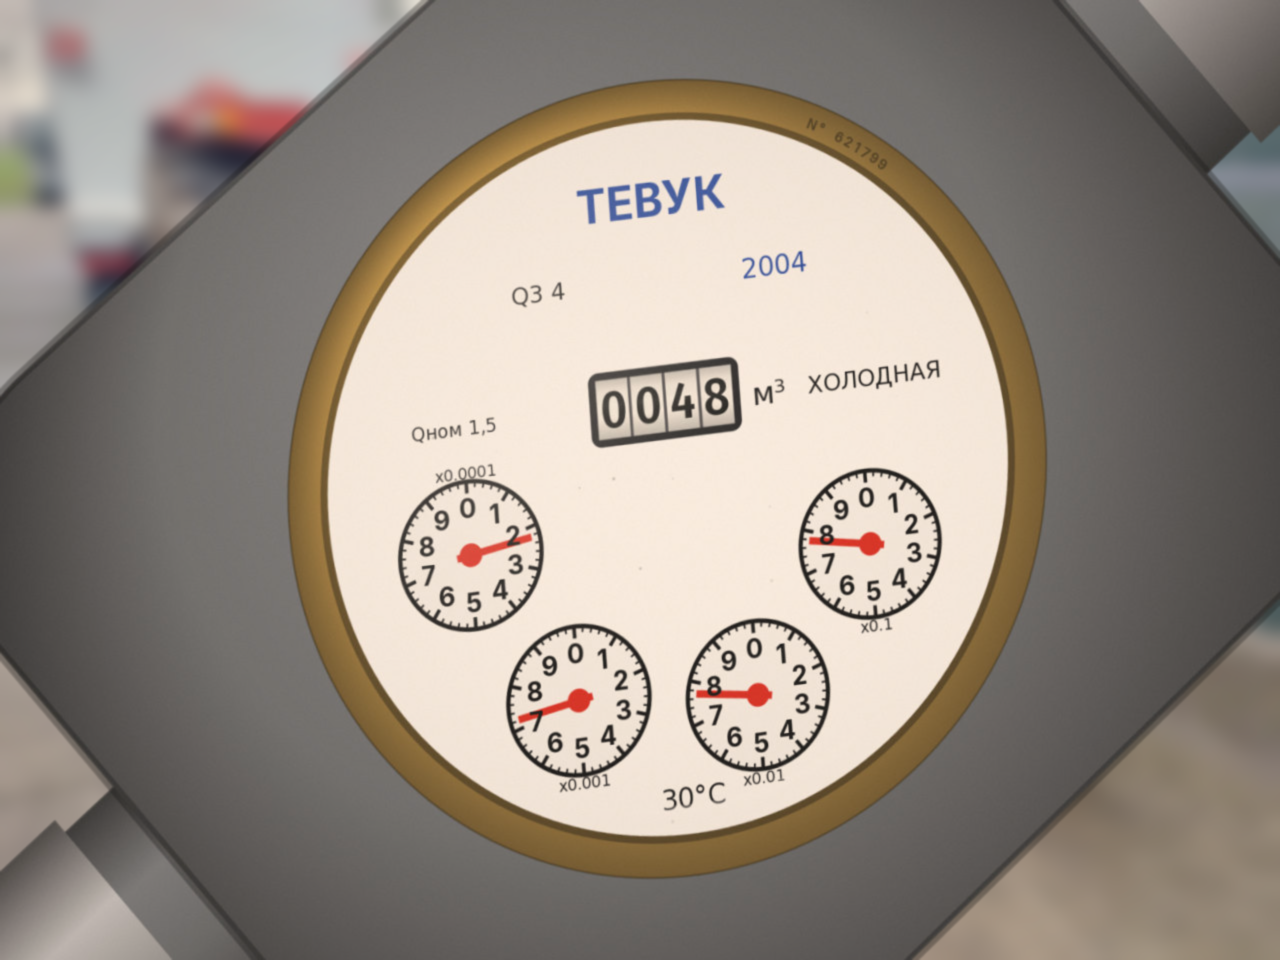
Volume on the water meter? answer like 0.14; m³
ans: 48.7772; m³
